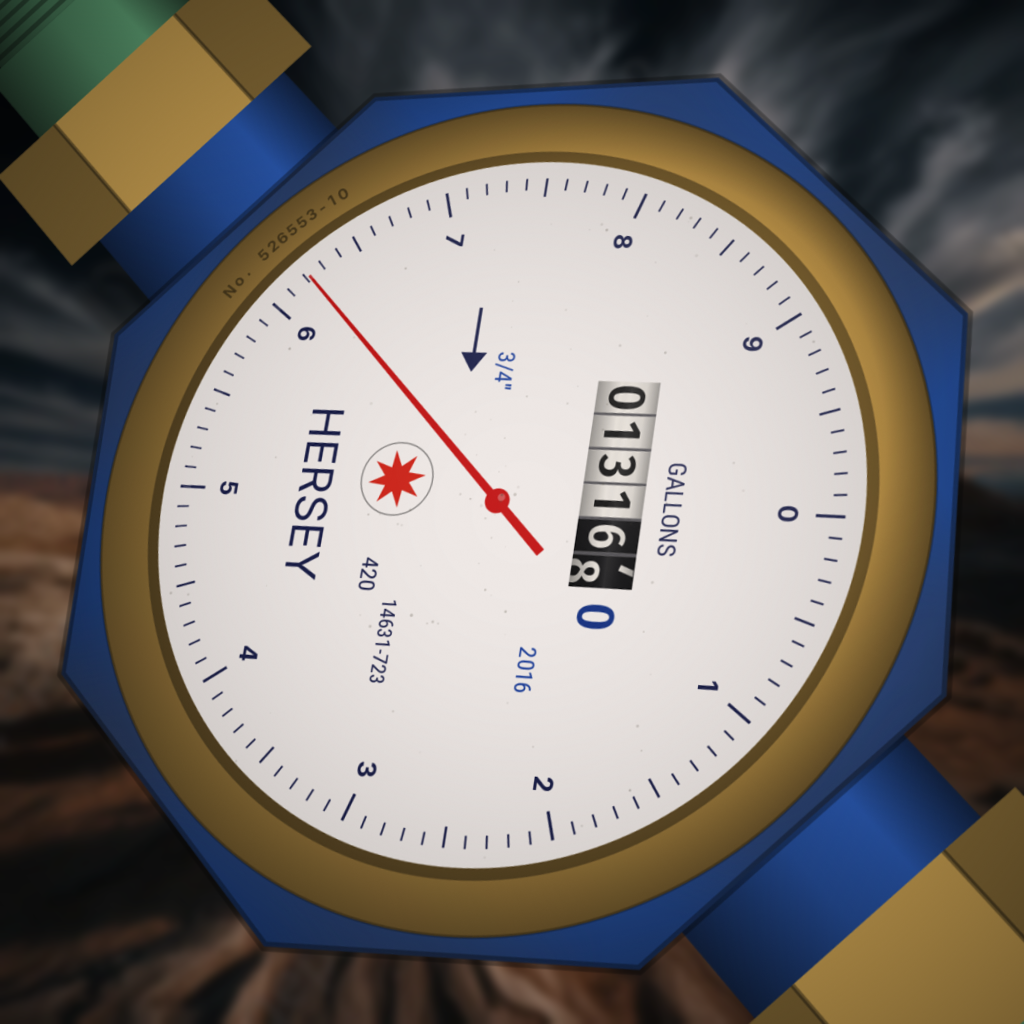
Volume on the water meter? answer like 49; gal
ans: 131676.2; gal
